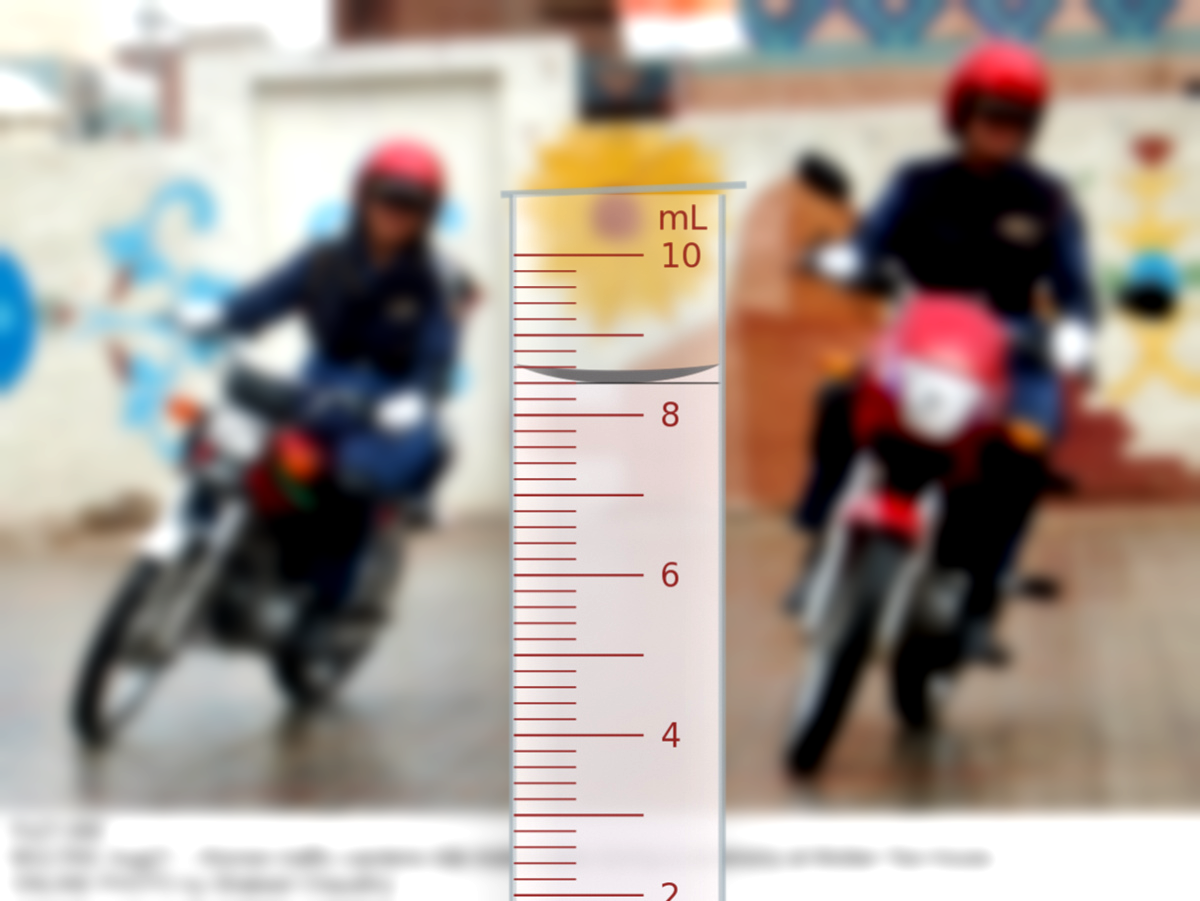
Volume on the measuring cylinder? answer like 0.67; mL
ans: 8.4; mL
